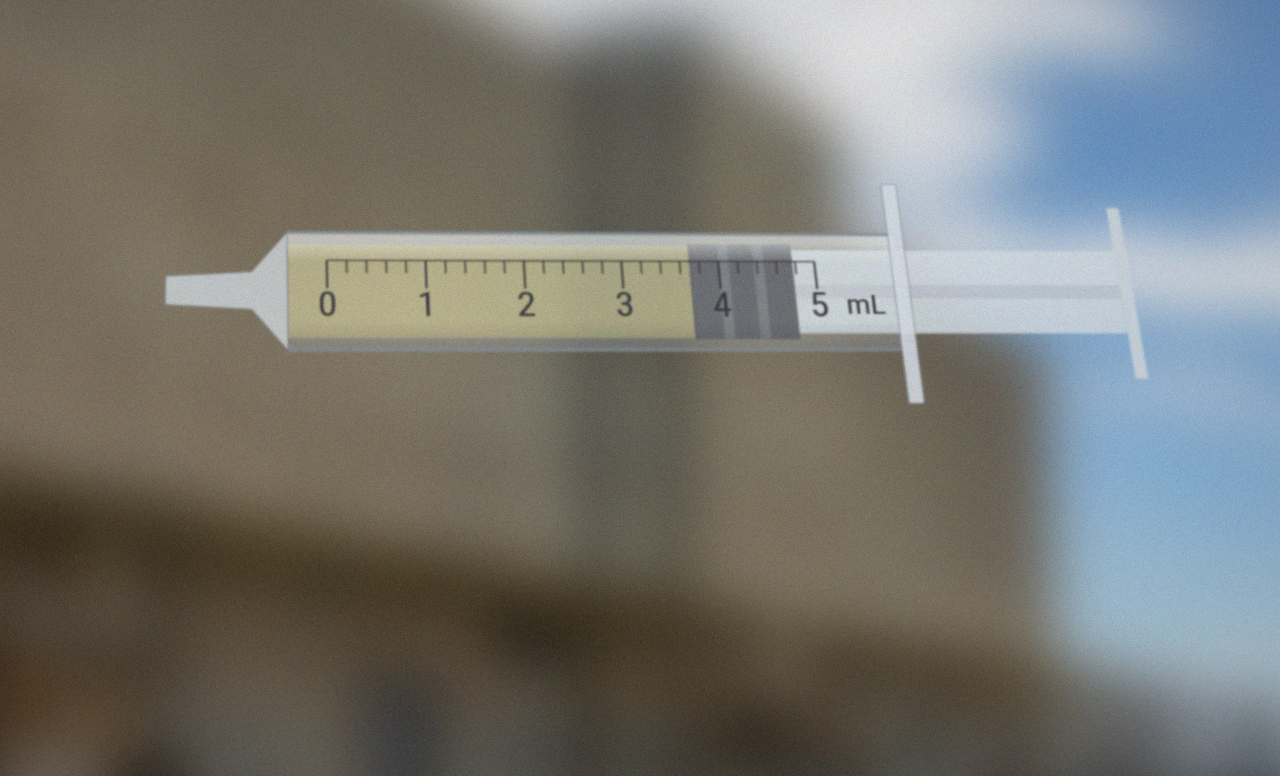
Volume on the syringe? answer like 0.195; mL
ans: 3.7; mL
